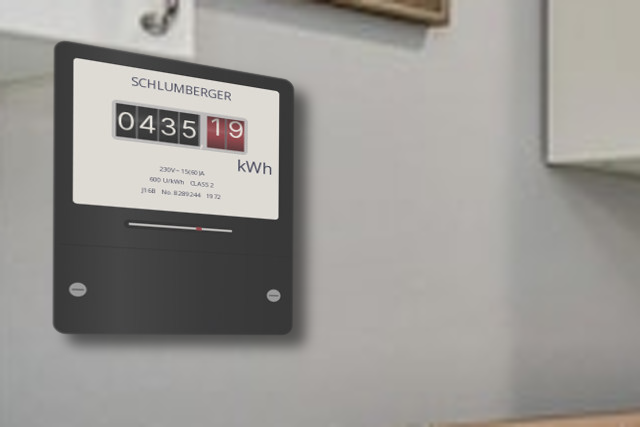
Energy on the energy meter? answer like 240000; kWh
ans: 435.19; kWh
